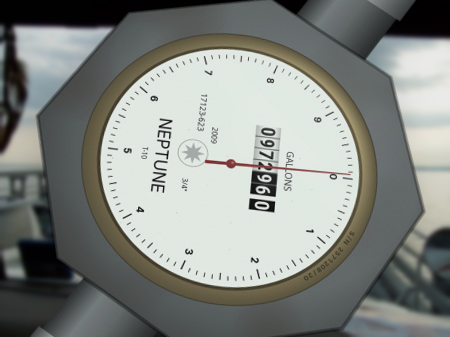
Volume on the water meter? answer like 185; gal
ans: 972959.9; gal
